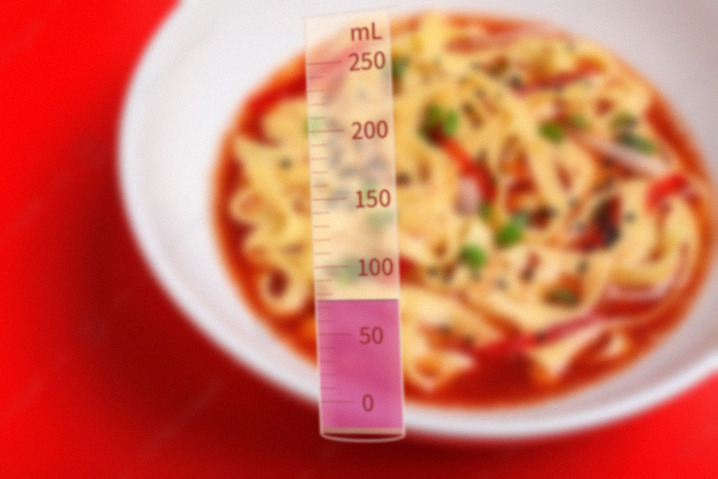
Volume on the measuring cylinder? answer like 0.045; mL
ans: 75; mL
